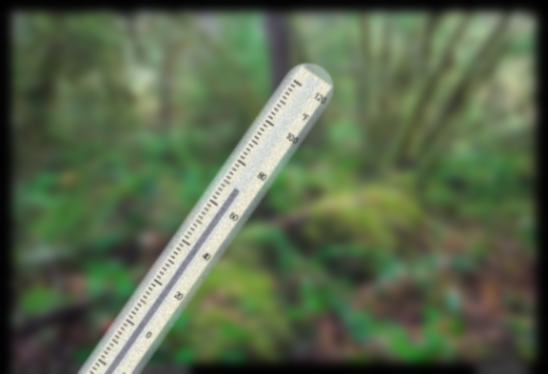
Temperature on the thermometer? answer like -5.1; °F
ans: 70; °F
